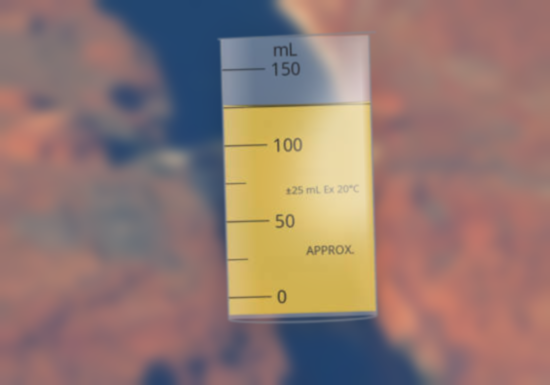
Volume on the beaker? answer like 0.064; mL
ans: 125; mL
